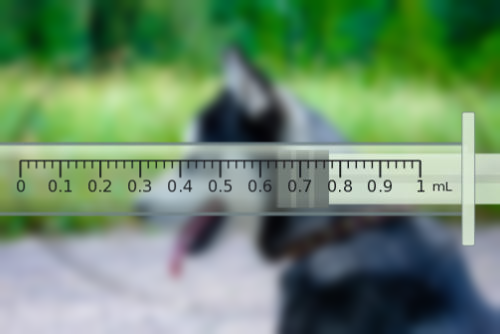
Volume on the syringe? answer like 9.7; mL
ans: 0.64; mL
